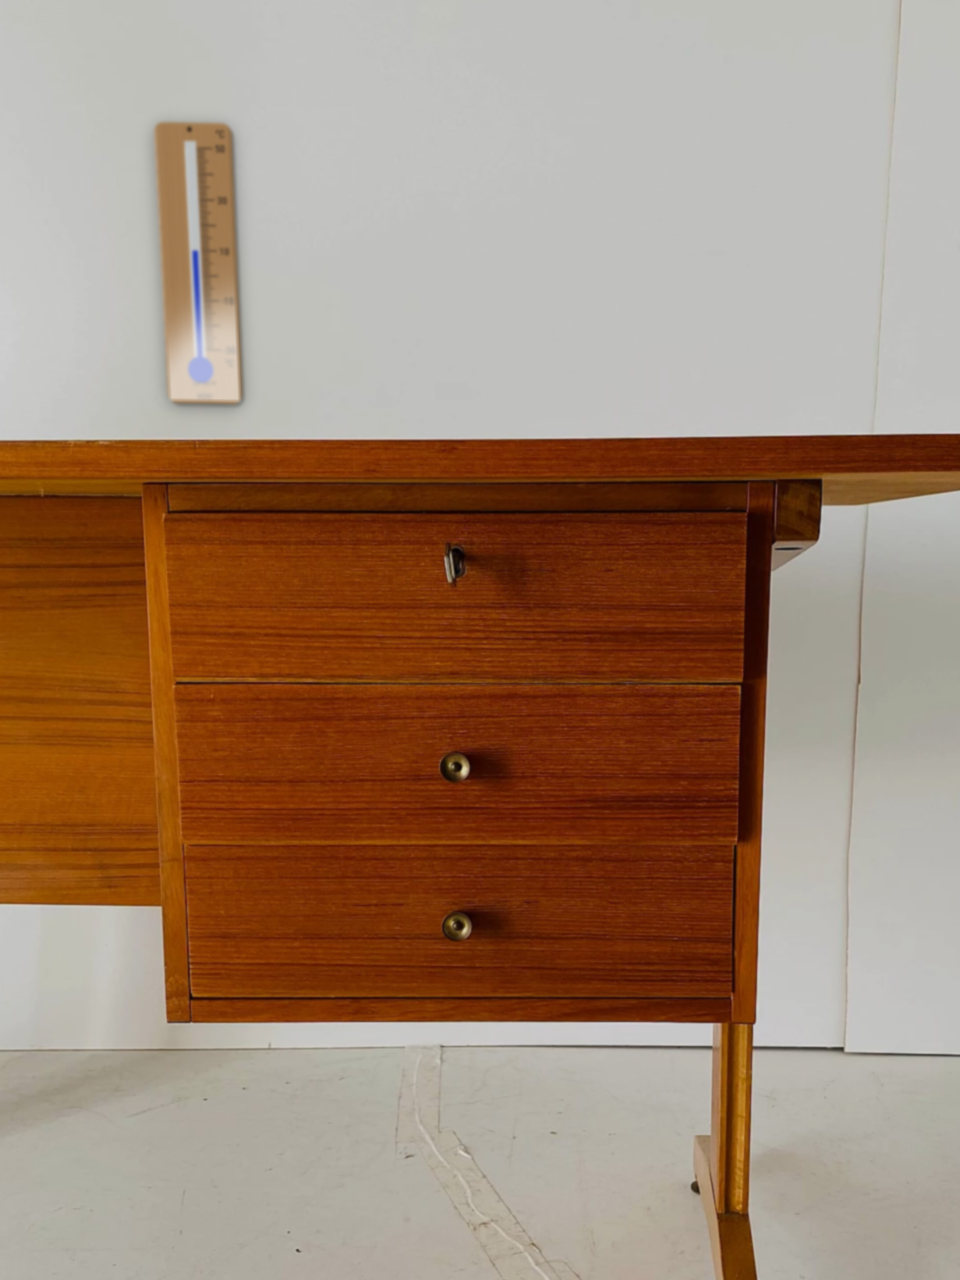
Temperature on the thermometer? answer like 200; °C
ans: 10; °C
